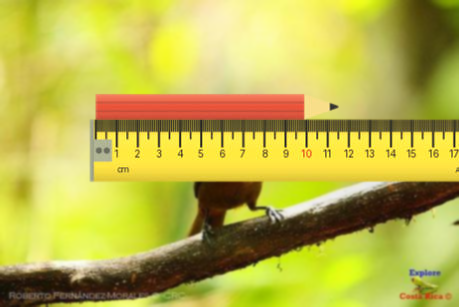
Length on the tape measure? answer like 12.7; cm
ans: 11.5; cm
